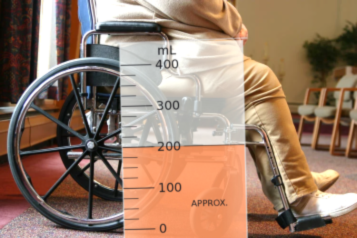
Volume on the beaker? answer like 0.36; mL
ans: 200; mL
